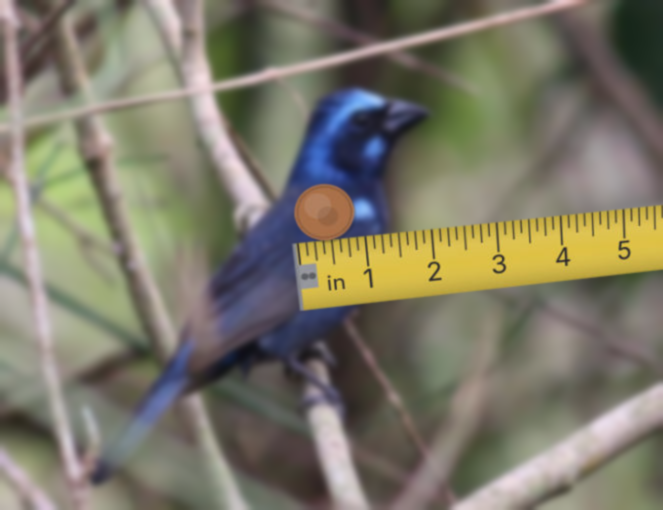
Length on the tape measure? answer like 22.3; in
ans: 0.875; in
